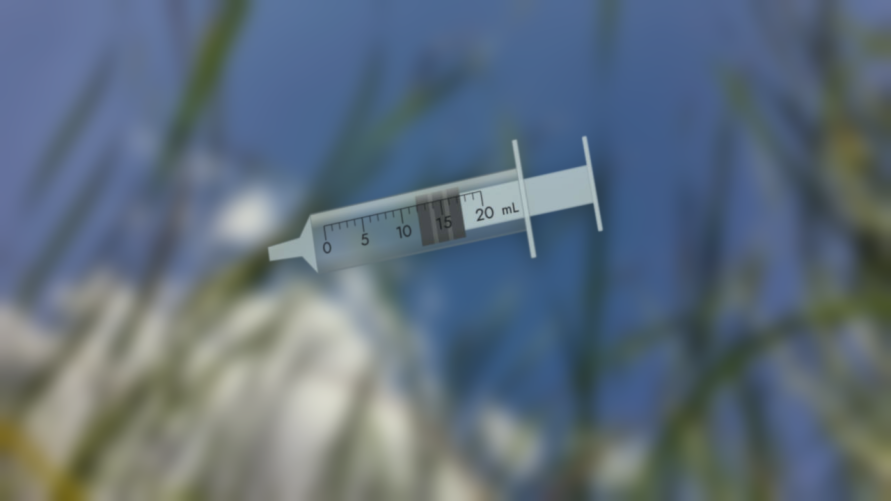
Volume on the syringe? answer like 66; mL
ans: 12; mL
